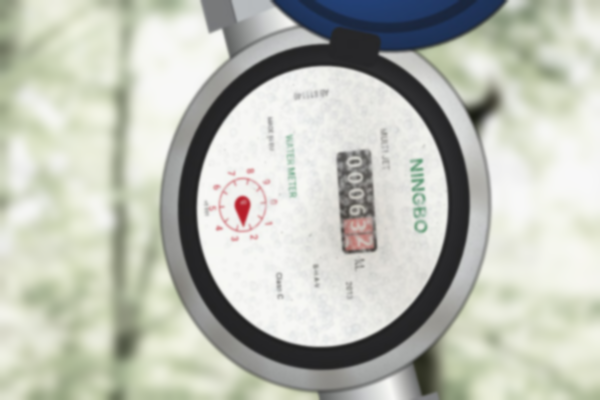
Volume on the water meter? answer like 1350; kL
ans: 6.322; kL
